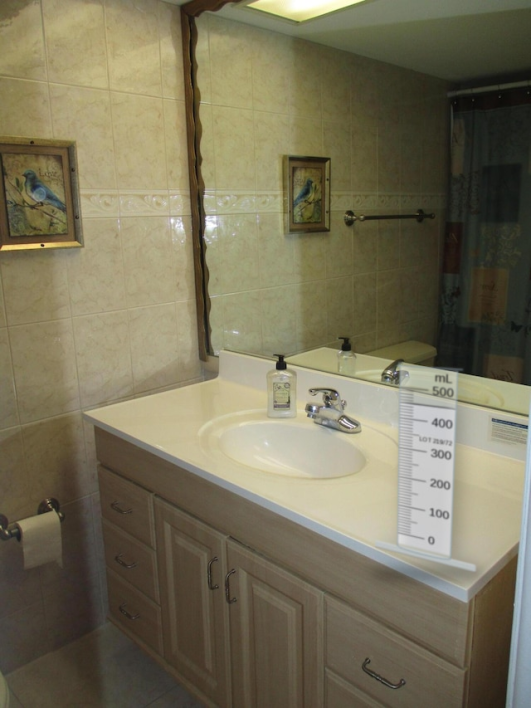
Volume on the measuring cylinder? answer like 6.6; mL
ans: 450; mL
